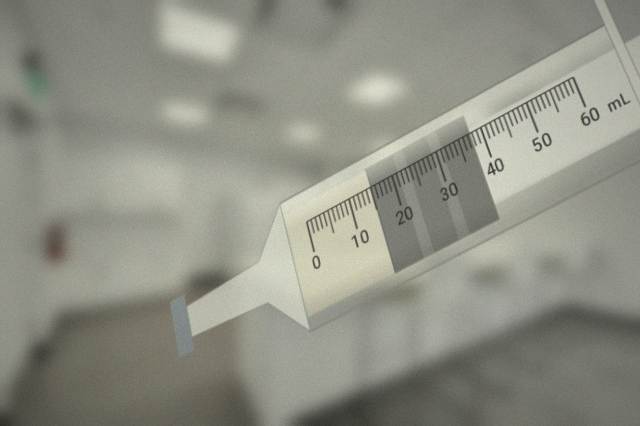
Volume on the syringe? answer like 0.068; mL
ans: 15; mL
